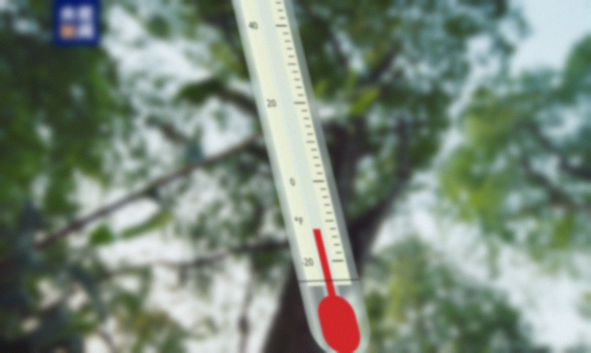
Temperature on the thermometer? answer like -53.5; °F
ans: -12; °F
